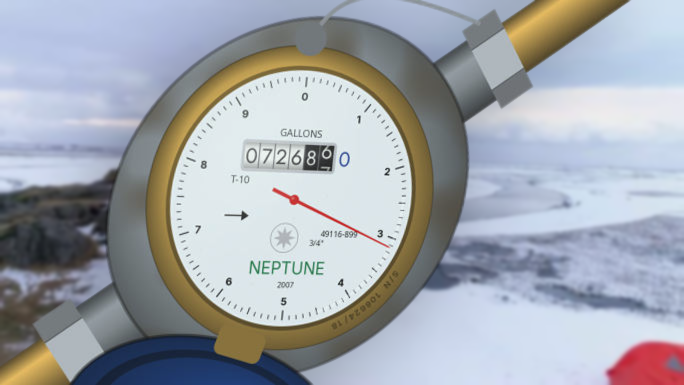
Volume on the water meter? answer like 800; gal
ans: 726863.1; gal
